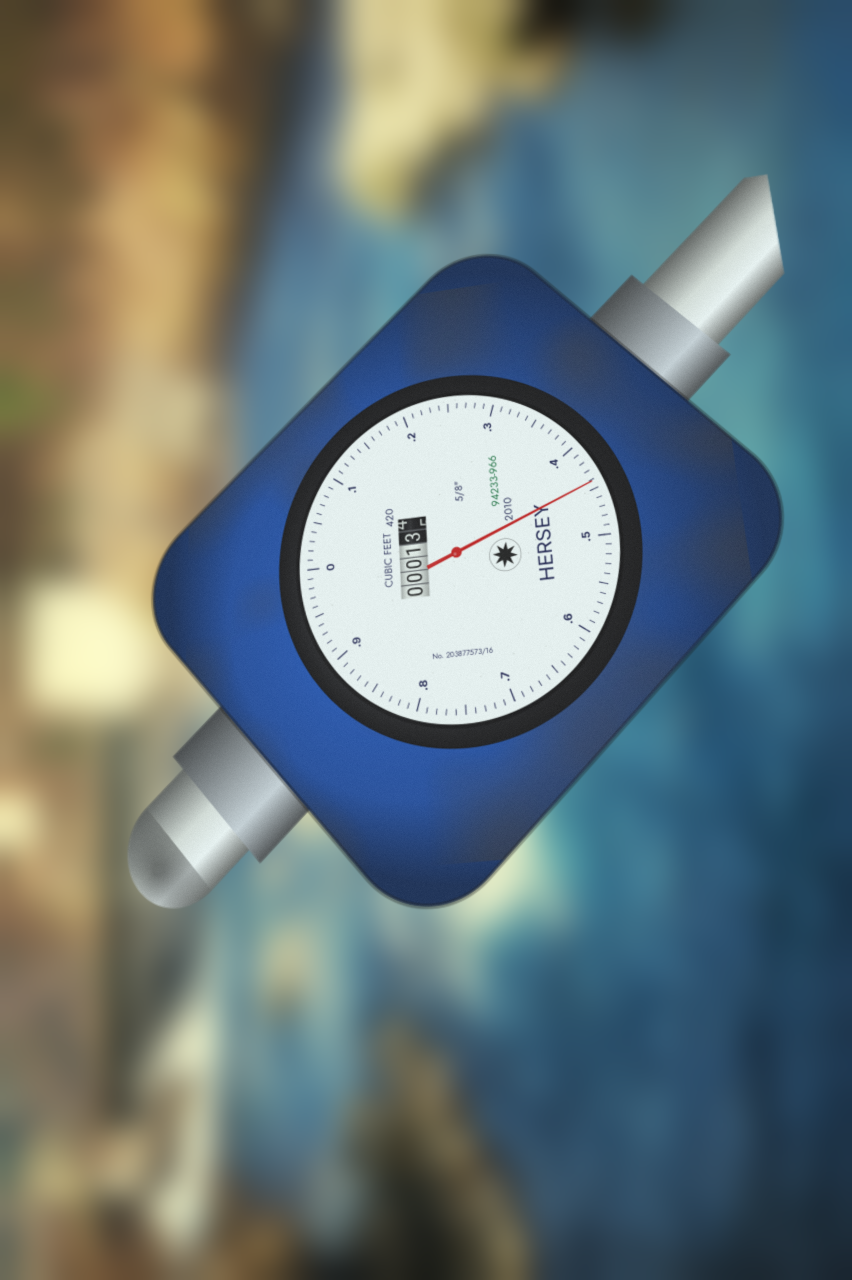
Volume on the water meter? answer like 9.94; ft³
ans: 134.44; ft³
